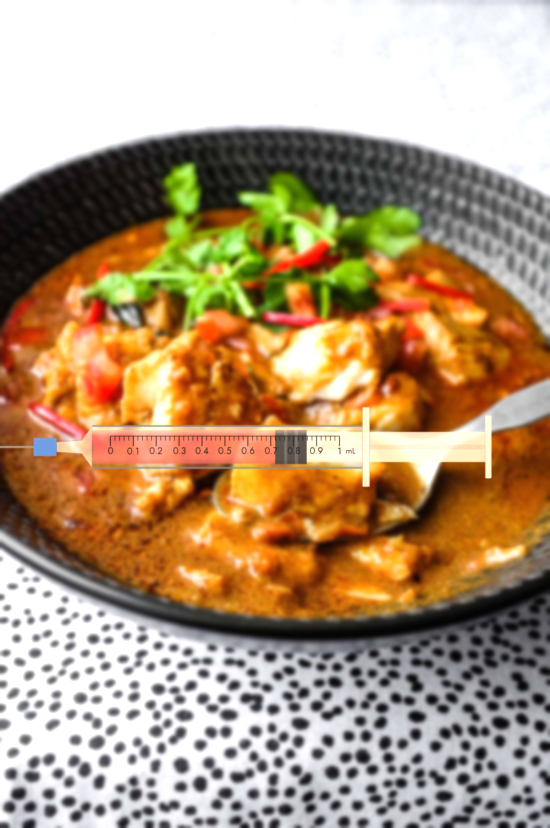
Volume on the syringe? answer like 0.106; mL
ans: 0.72; mL
